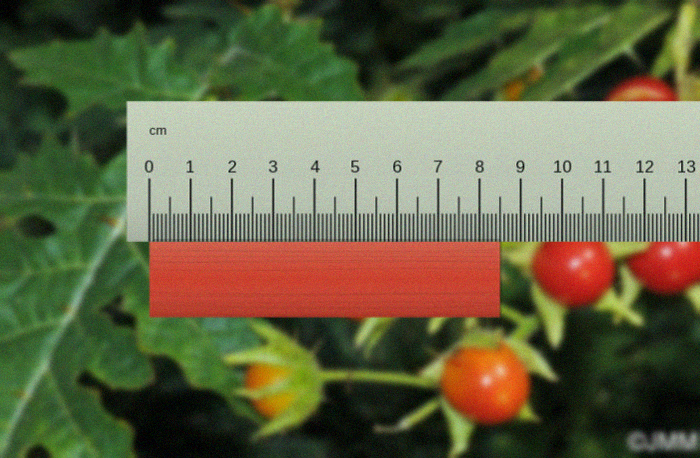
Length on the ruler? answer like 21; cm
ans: 8.5; cm
